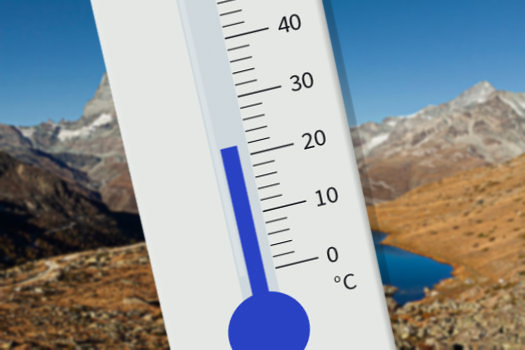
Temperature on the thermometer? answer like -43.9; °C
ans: 22; °C
